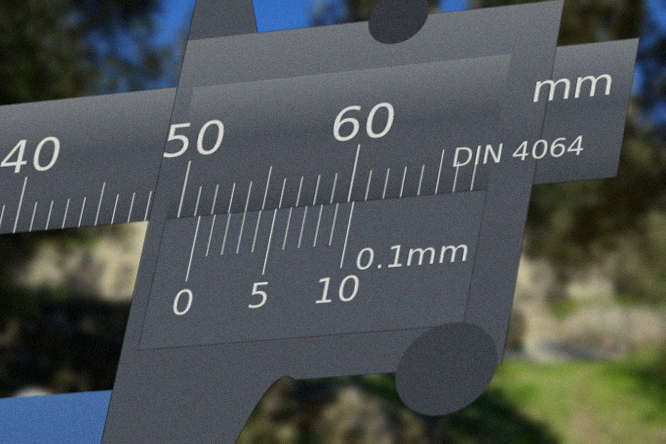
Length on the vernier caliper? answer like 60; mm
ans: 51.3; mm
